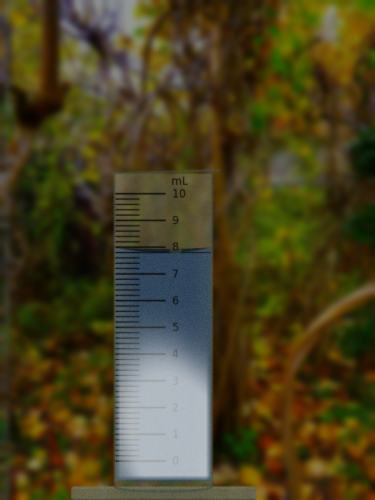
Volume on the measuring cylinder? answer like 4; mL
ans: 7.8; mL
